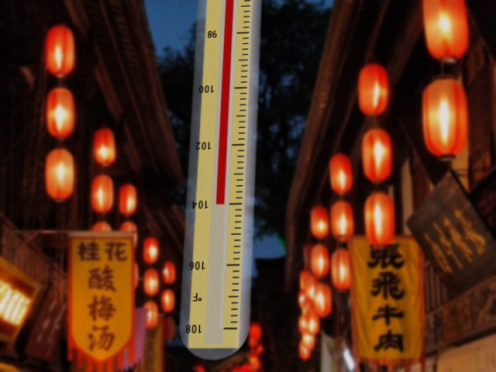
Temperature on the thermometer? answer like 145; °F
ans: 104; °F
